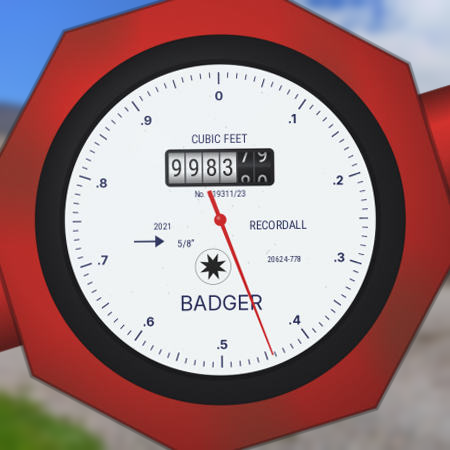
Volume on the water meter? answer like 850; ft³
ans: 998379.44; ft³
